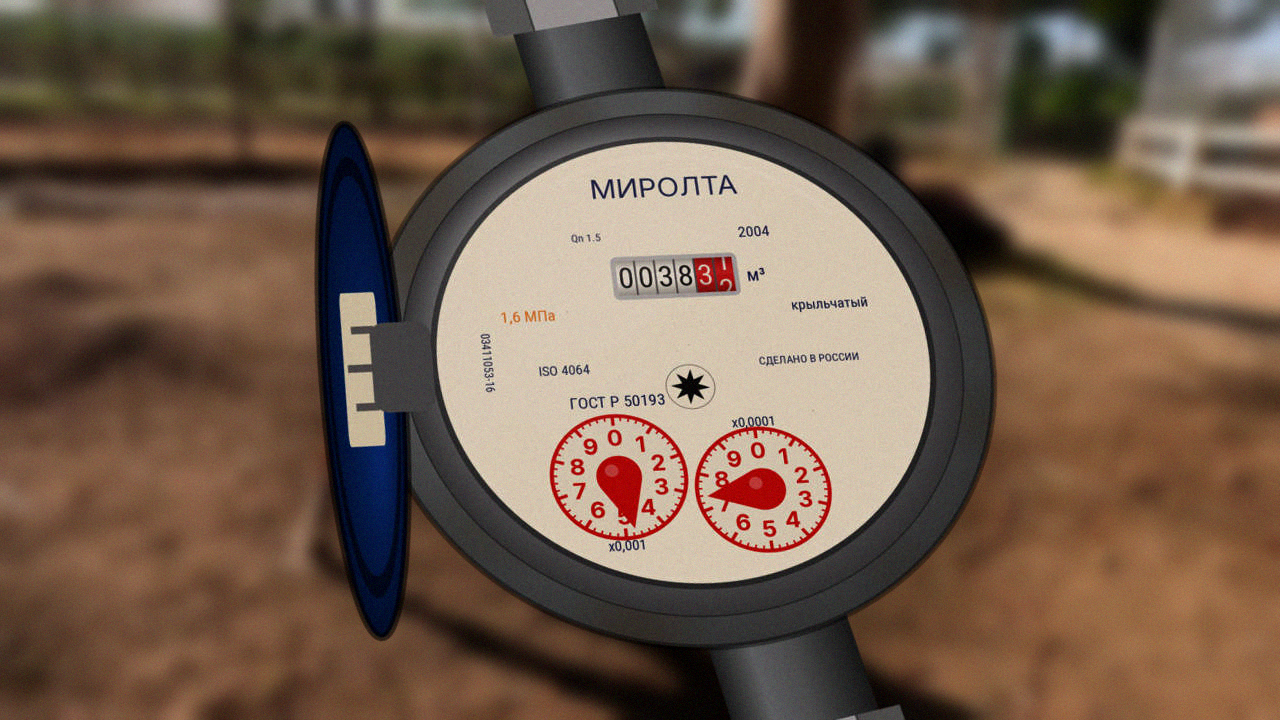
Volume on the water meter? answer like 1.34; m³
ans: 38.3147; m³
